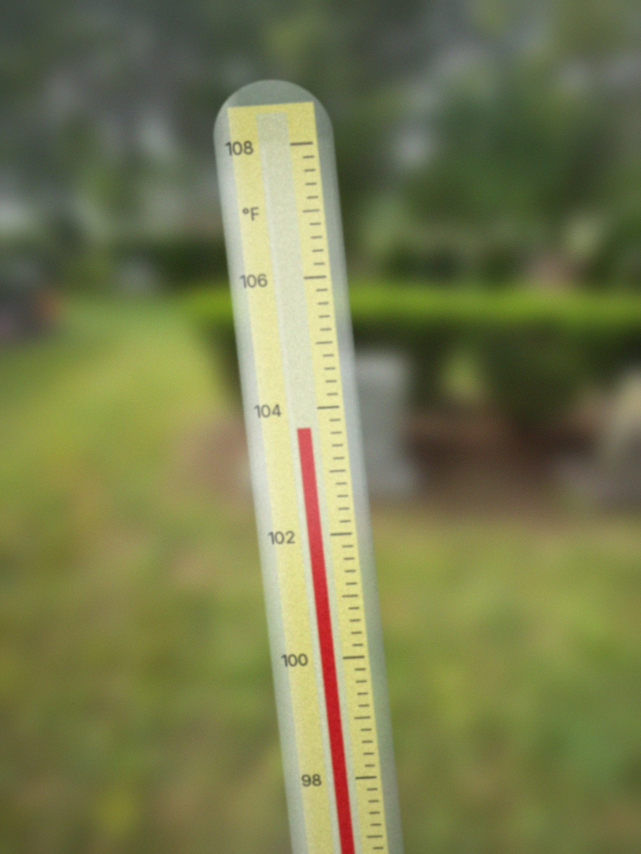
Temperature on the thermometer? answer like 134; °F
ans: 103.7; °F
